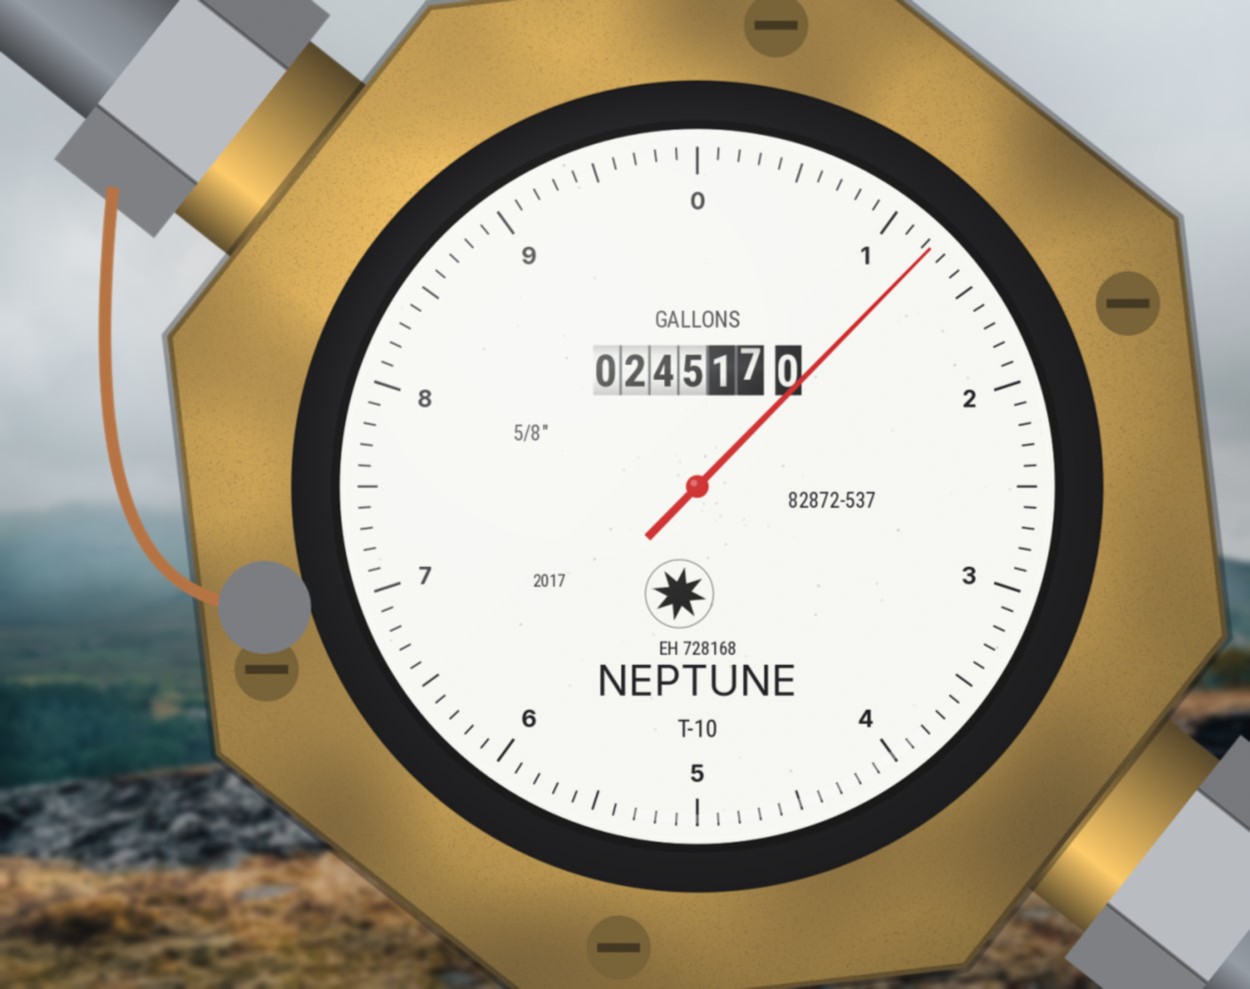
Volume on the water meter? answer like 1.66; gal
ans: 245171.2; gal
